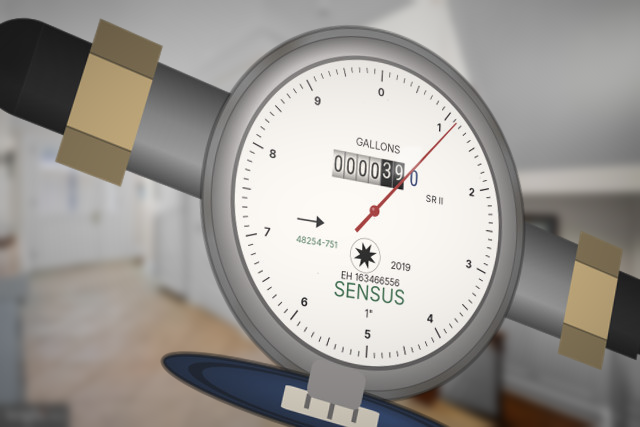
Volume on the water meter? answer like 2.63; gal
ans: 391.1; gal
